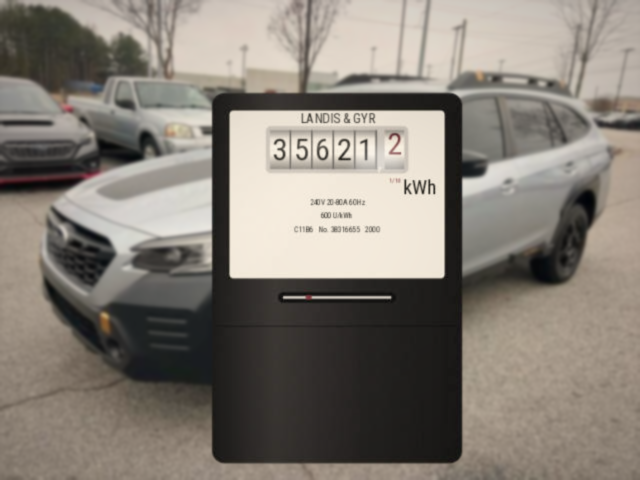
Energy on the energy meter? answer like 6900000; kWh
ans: 35621.2; kWh
